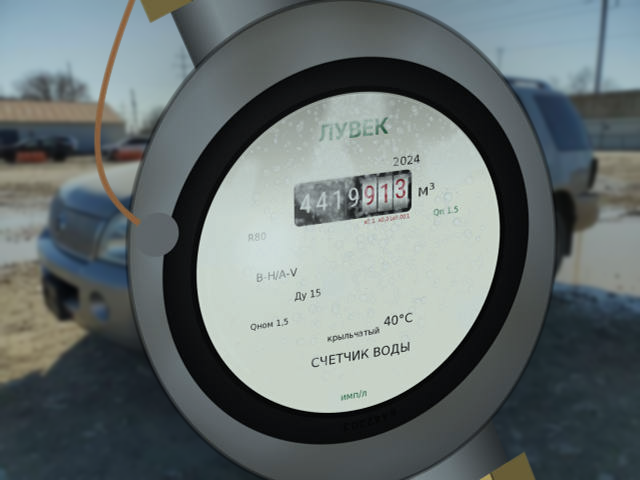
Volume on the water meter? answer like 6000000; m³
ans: 4419.913; m³
